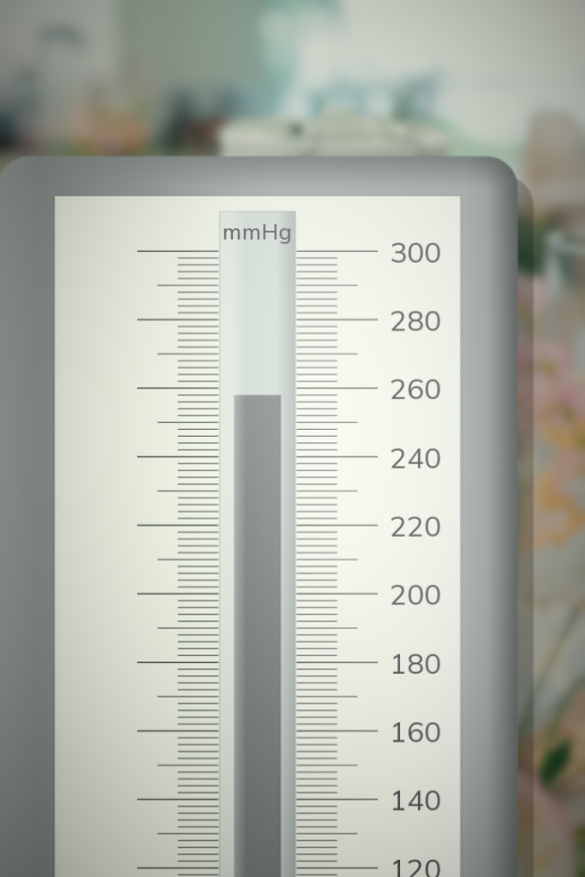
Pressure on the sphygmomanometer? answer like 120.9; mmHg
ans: 258; mmHg
